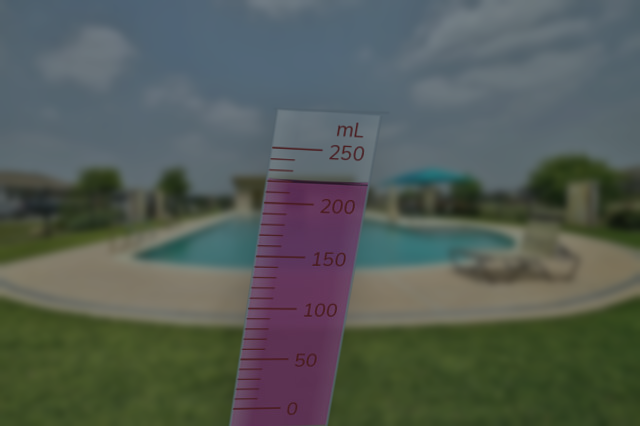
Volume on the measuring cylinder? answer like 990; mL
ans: 220; mL
